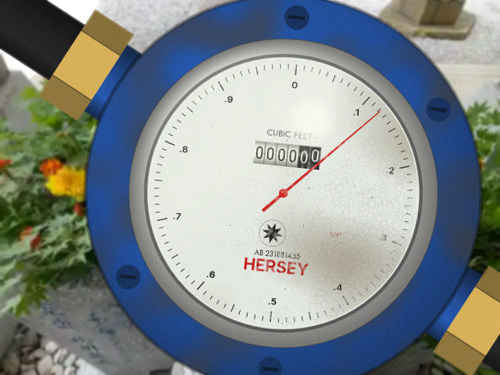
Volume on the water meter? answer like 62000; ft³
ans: 0.12; ft³
